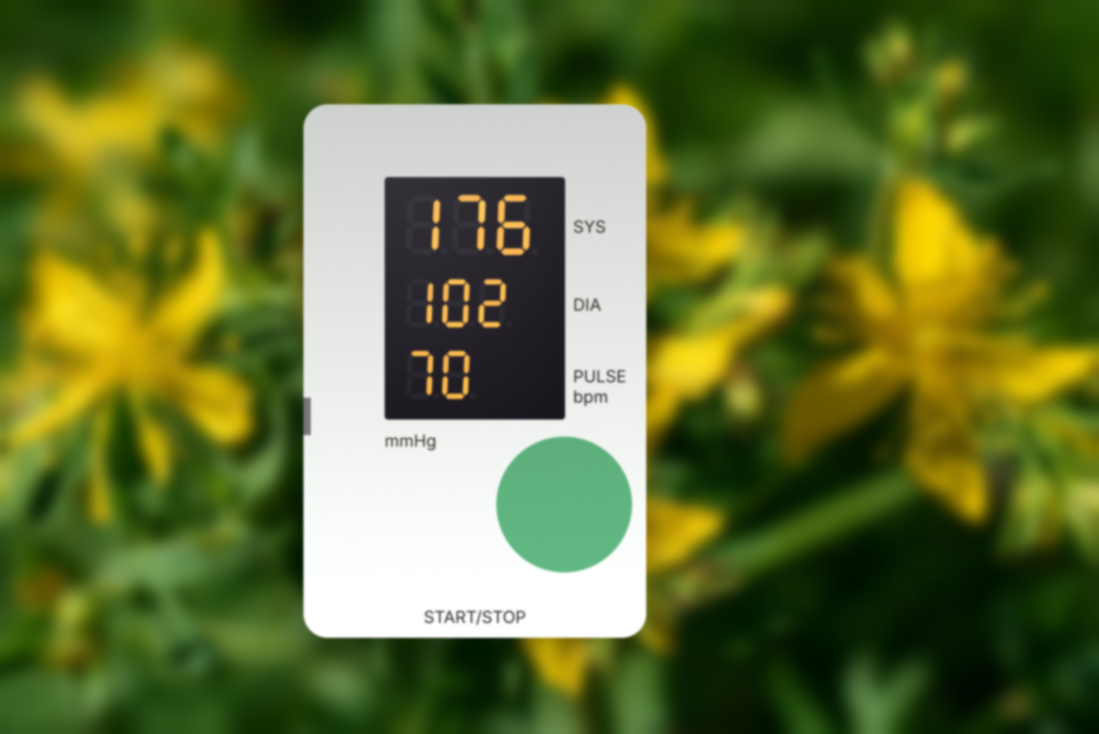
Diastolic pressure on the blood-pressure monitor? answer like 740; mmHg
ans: 102; mmHg
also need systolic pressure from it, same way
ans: 176; mmHg
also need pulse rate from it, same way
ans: 70; bpm
